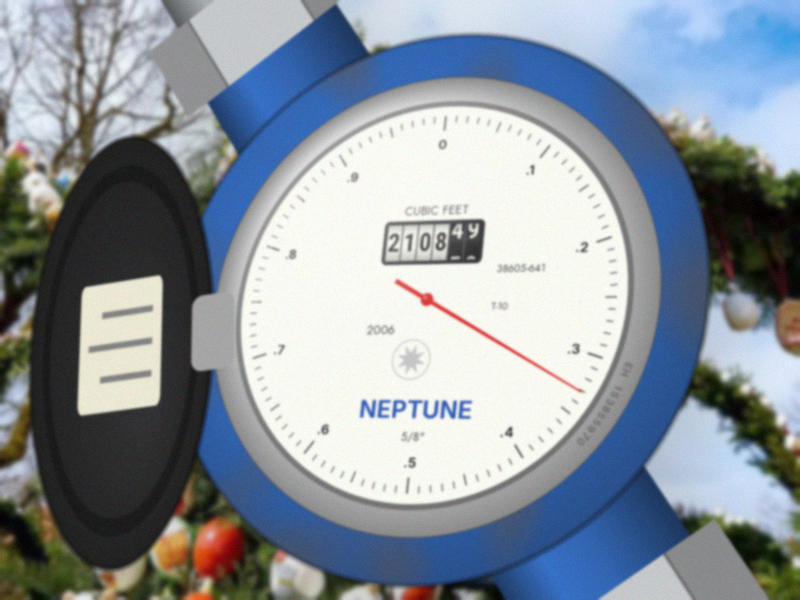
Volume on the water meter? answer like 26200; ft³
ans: 210849.33; ft³
